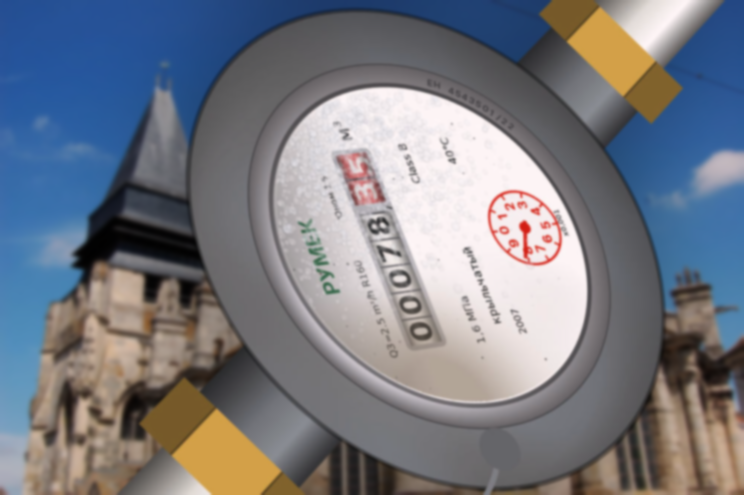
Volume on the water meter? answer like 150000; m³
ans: 78.348; m³
